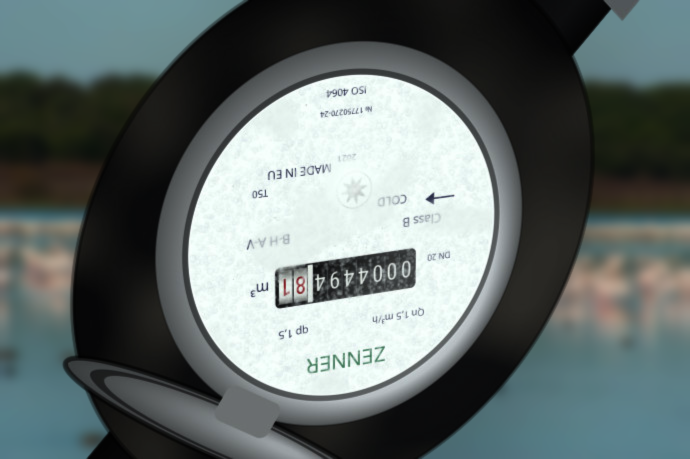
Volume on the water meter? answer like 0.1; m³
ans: 4494.81; m³
